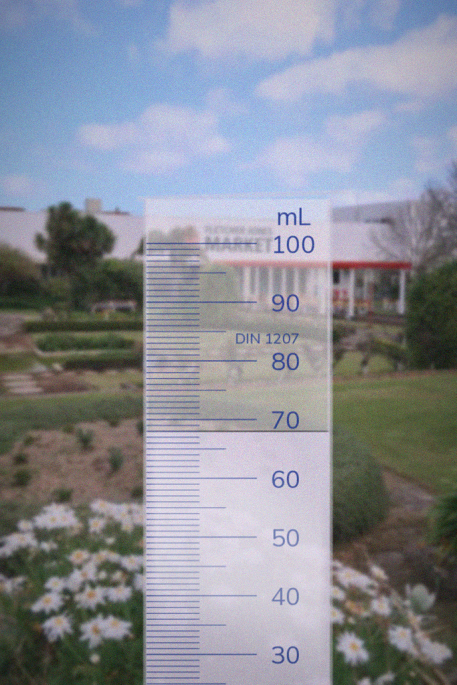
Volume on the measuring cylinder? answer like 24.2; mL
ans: 68; mL
